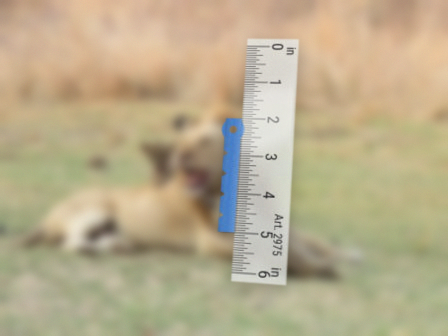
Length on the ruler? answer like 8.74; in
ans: 3; in
